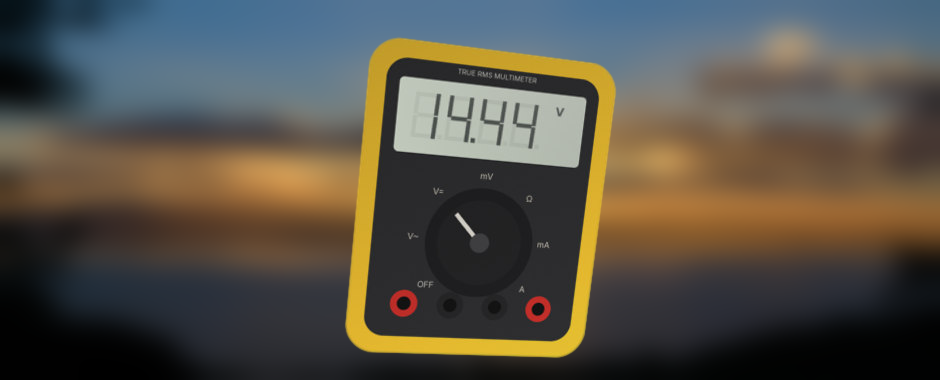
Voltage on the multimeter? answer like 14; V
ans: 14.44; V
